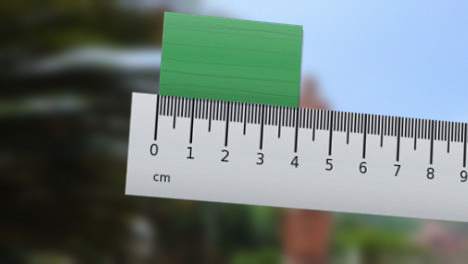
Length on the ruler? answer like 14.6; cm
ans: 4; cm
